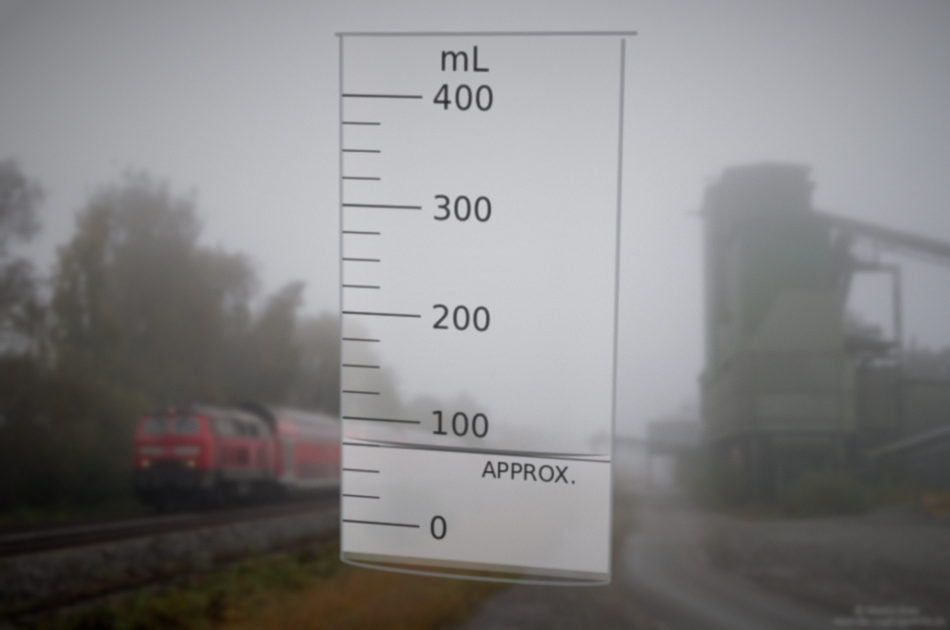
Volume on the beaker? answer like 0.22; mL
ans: 75; mL
